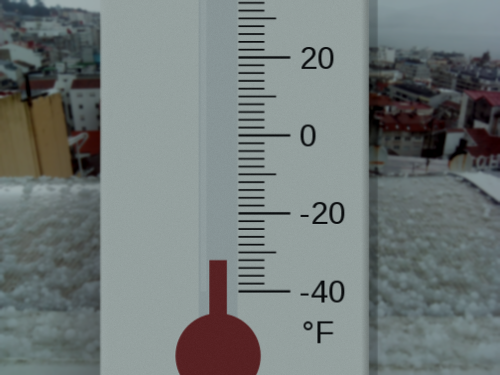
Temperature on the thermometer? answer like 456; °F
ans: -32; °F
